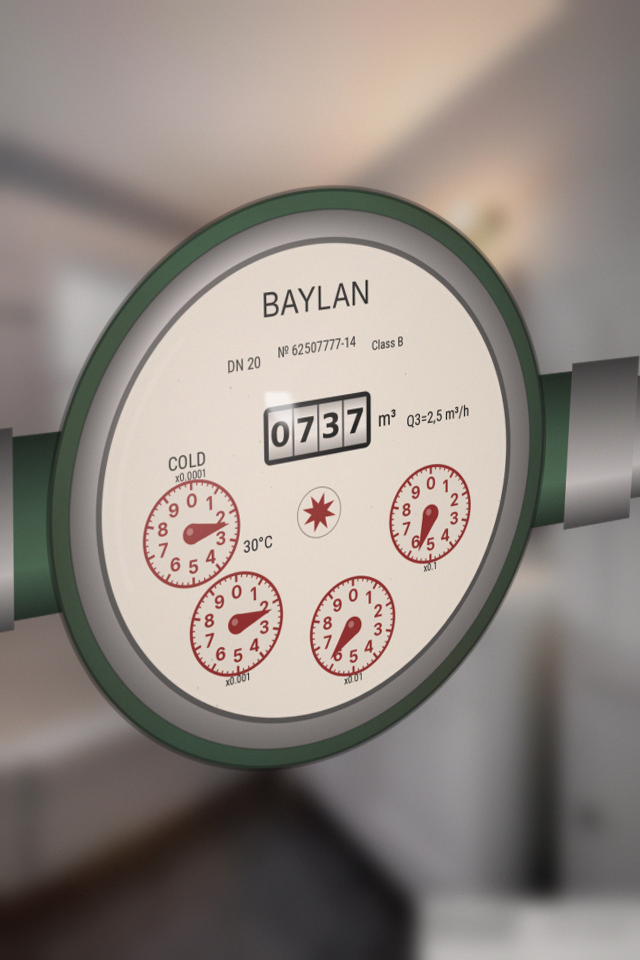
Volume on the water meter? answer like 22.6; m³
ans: 737.5622; m³
